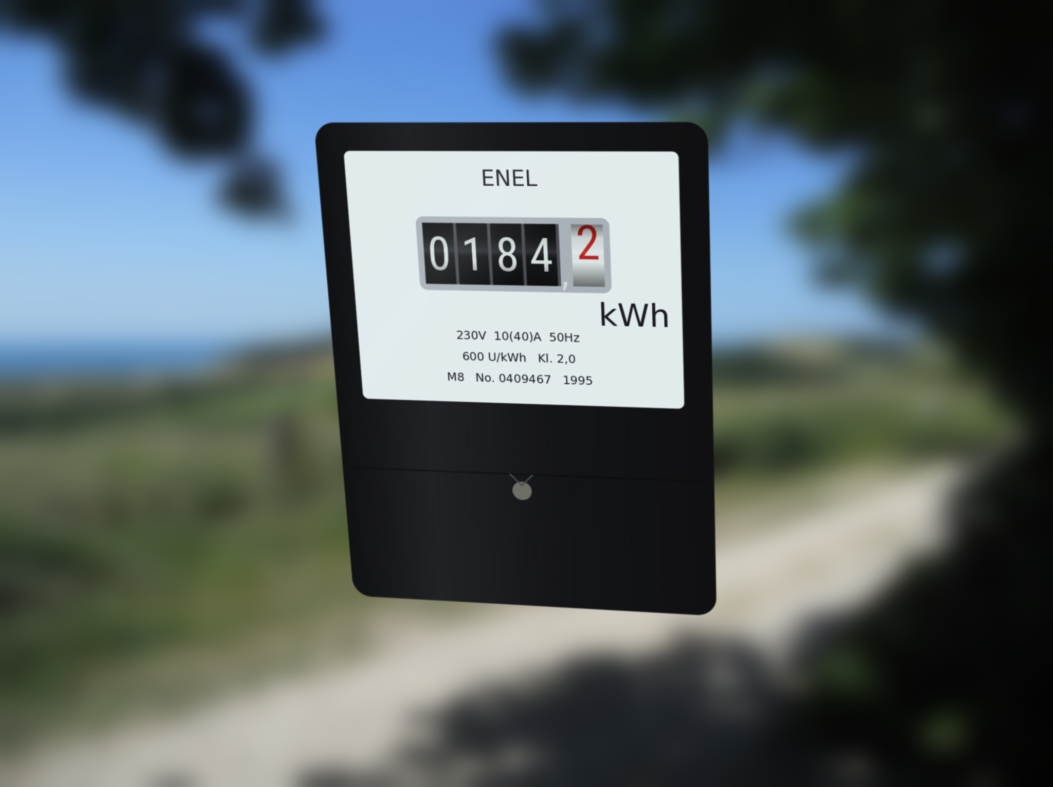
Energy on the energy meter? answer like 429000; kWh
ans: 184.2; kWh
